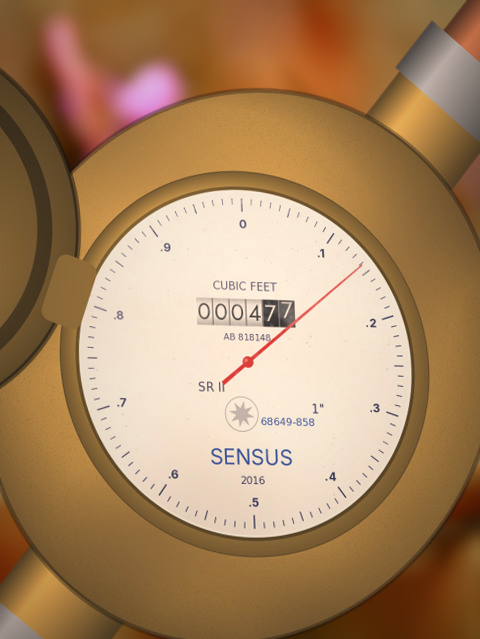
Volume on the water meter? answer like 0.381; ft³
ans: 477.14; ft³
